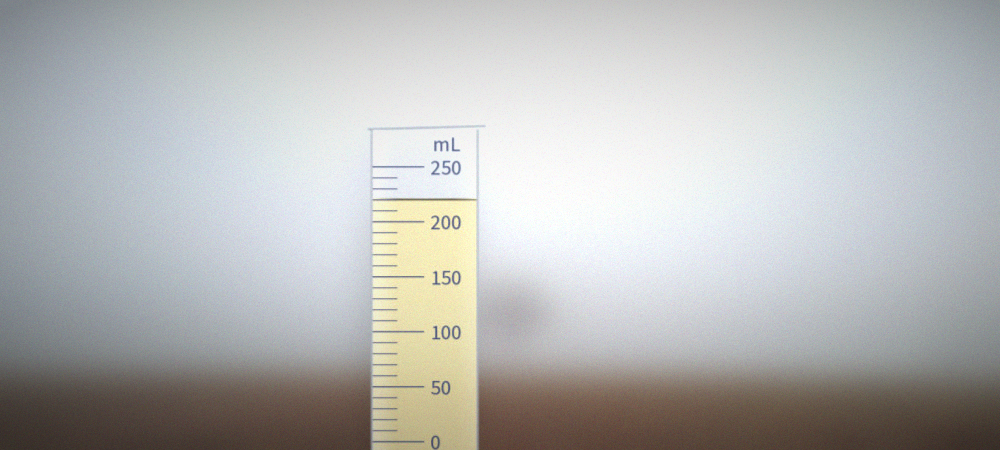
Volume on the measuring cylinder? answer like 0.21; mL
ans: 220; mL
